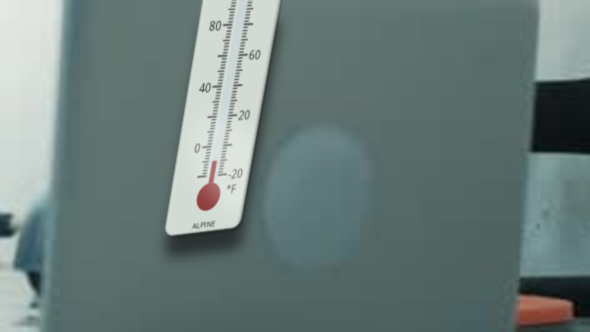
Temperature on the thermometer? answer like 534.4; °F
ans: -10; °F
